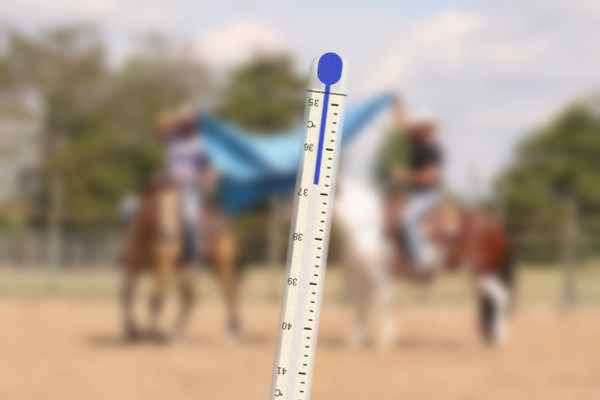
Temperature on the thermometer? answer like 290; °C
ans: 36.8; °C
